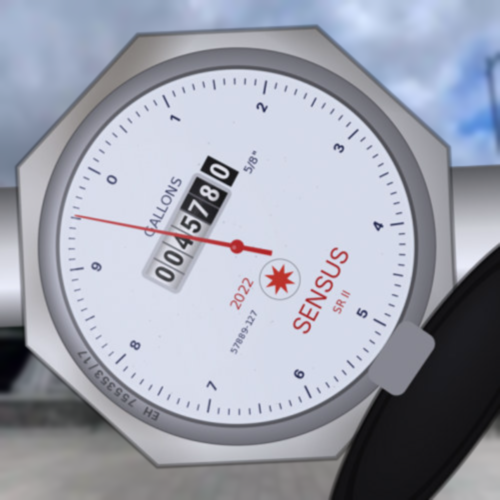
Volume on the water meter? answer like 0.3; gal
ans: 45779.5; gal
